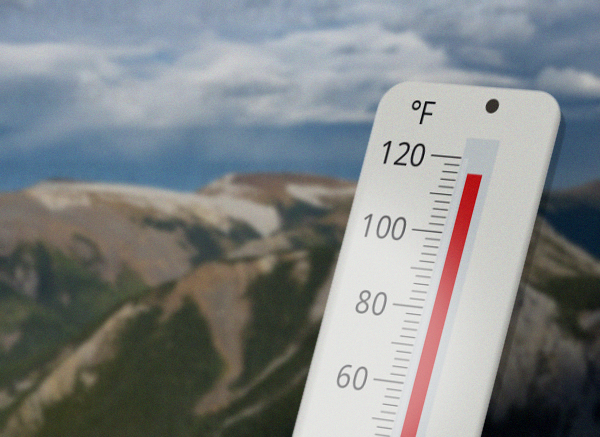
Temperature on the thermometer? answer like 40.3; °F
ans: 116; °F
